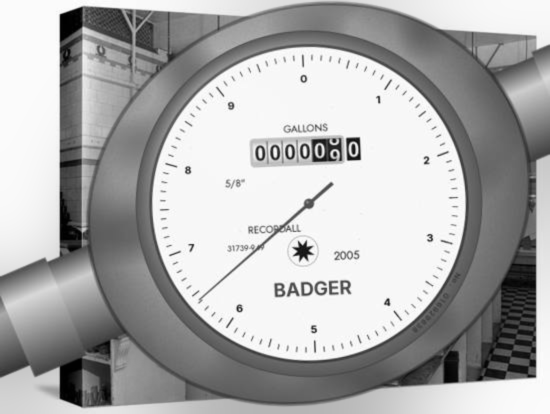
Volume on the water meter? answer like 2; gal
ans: 86.4; gal
